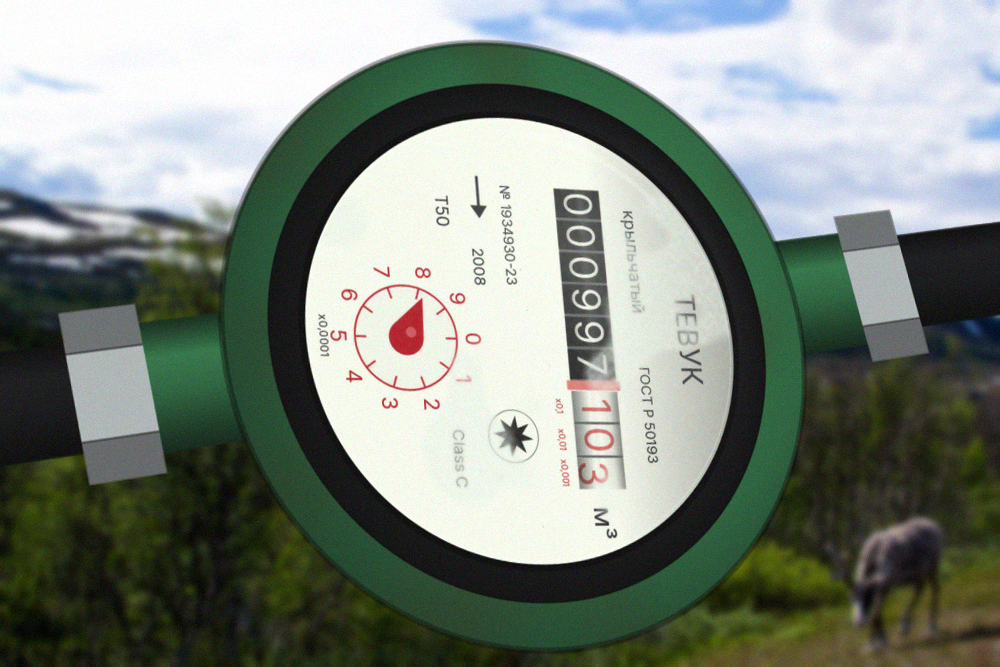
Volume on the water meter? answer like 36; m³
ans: 997.1028; m³
